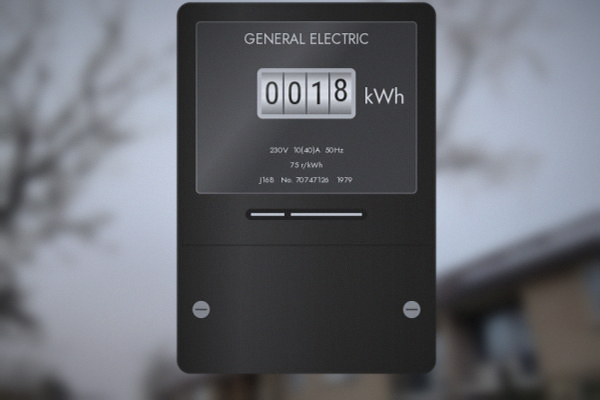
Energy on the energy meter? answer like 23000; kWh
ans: 18; kWh
